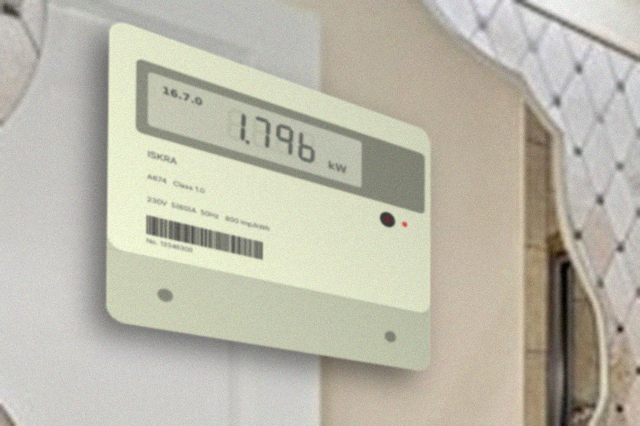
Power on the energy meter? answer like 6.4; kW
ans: 1.796; kW
